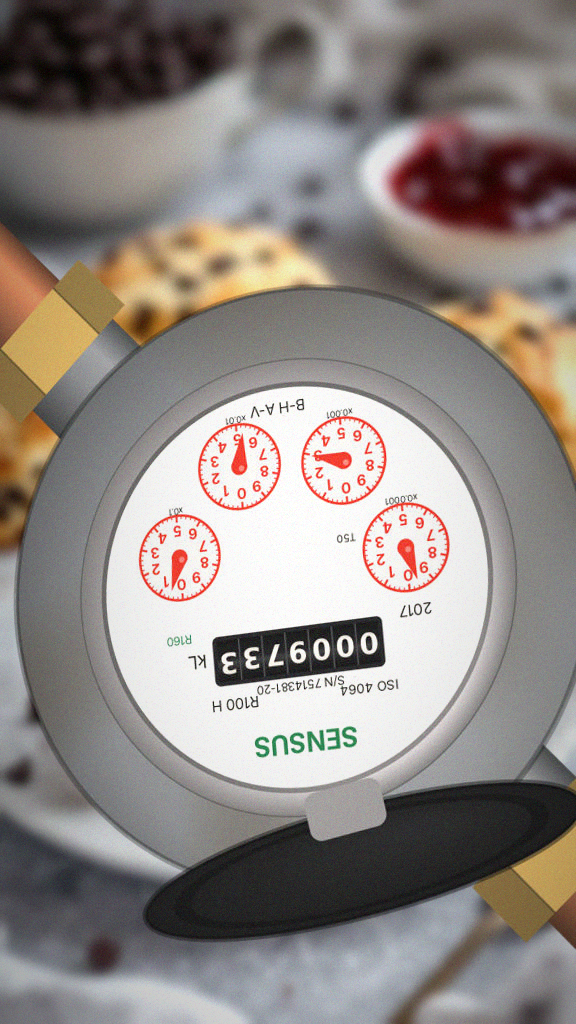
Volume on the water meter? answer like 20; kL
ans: 9733.0529; kL
